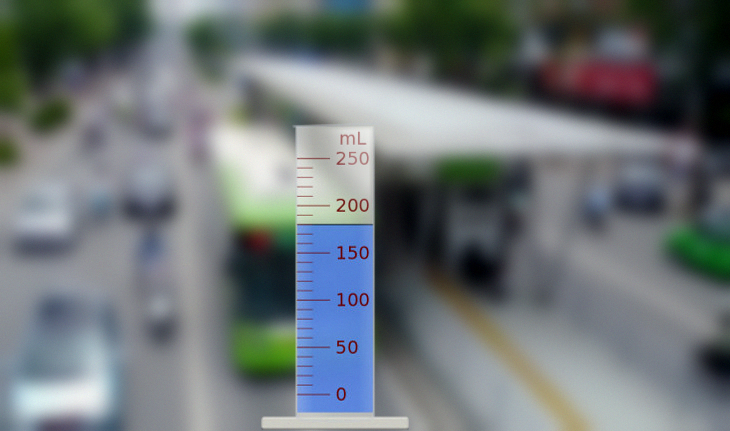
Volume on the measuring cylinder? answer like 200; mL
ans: 180; mL
